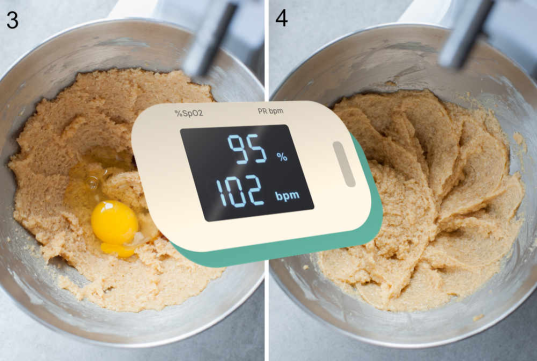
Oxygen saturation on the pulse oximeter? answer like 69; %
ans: 95; %
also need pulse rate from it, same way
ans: 102; bpm
